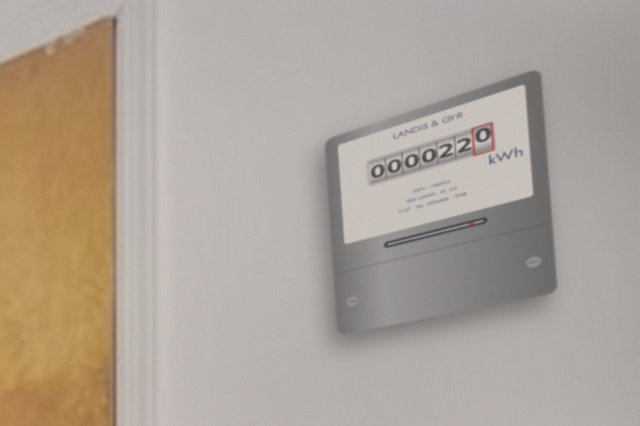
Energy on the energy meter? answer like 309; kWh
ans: 22.0; kWh
